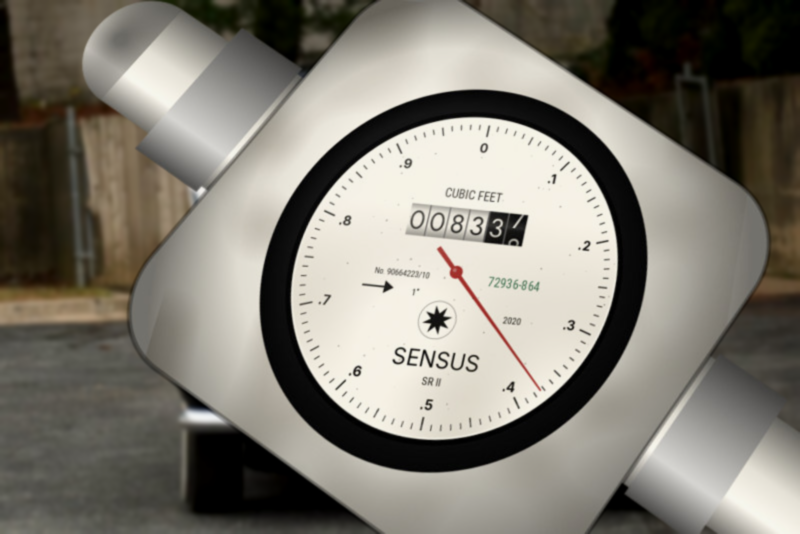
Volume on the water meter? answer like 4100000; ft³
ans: 8337.37; ft³
